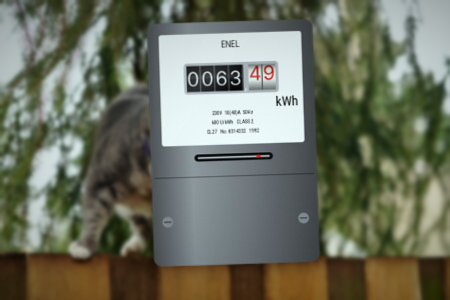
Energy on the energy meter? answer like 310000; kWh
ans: 63.49; kWh
